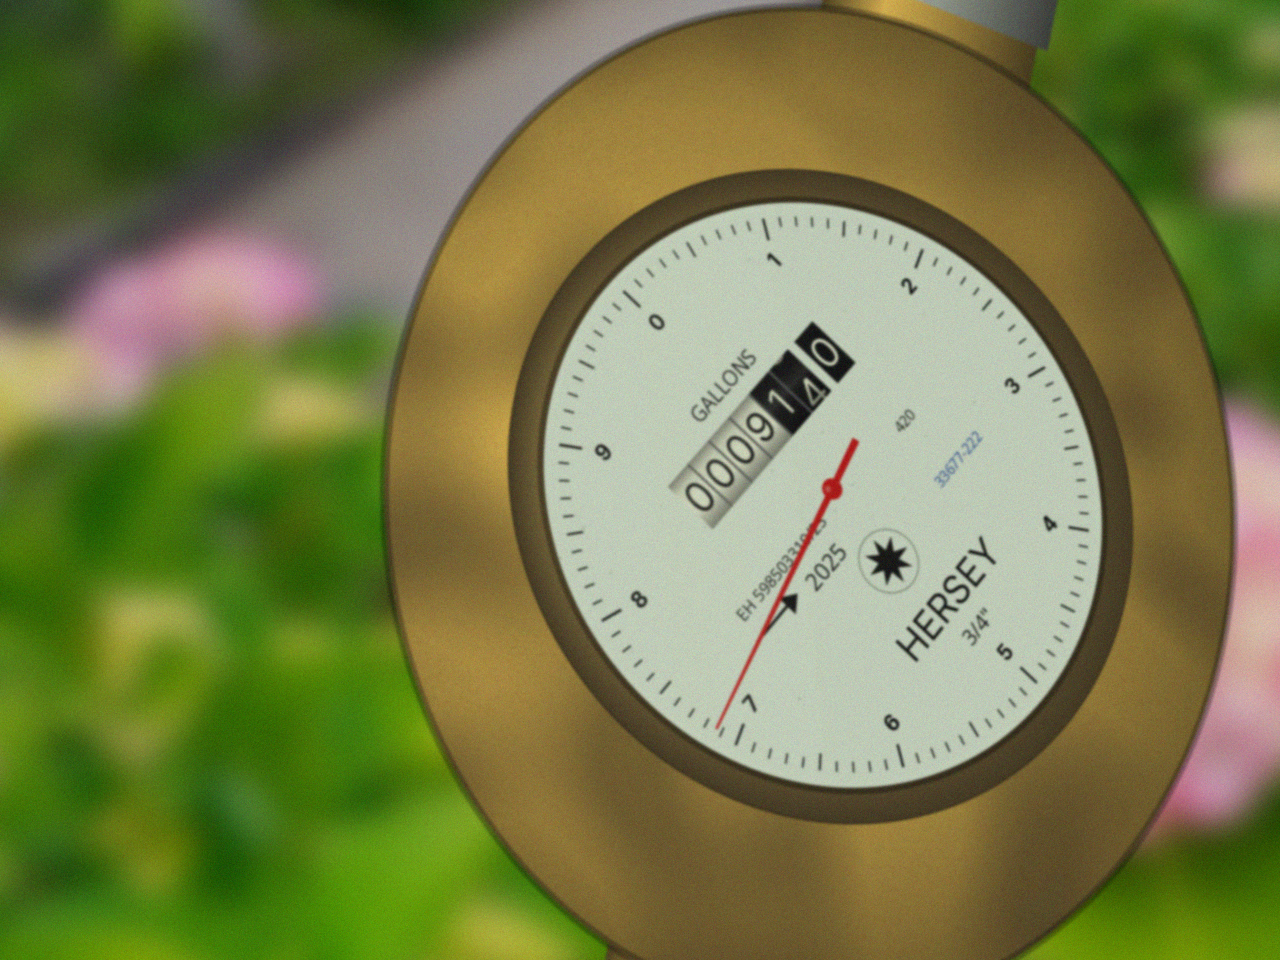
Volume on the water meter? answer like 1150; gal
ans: 9137.1; gal
